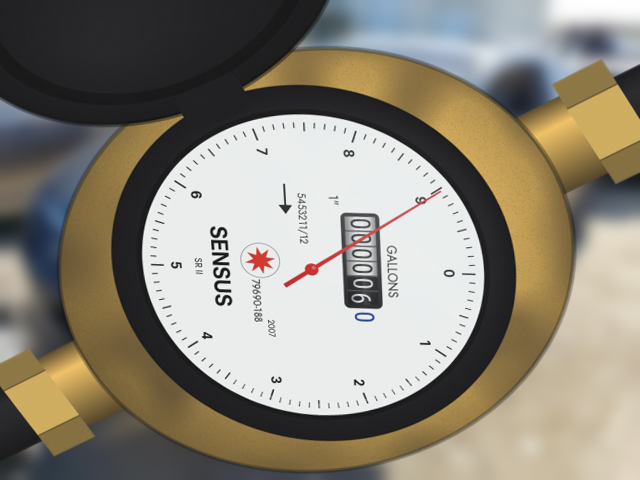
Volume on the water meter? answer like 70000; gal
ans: 59.0; gal
